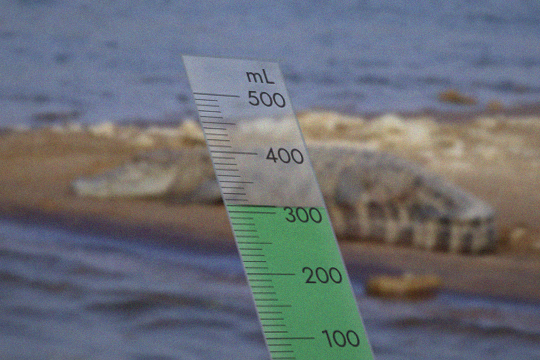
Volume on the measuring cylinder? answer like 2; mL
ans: 310; mL
